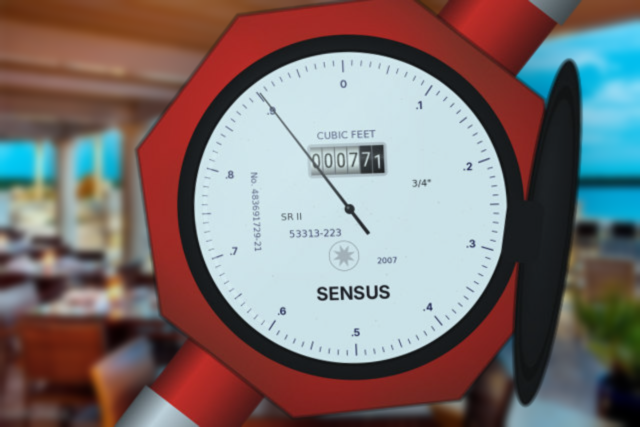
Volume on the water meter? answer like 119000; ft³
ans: 770.90; ft³
